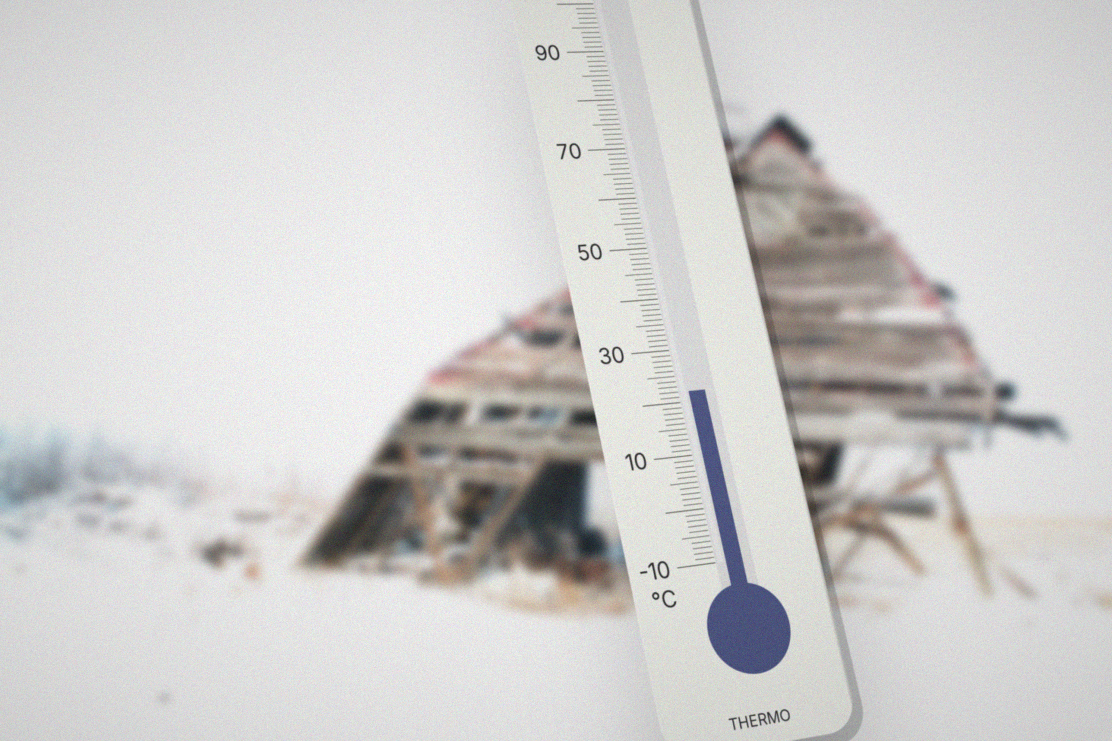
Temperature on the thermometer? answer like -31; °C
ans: 22; °C
